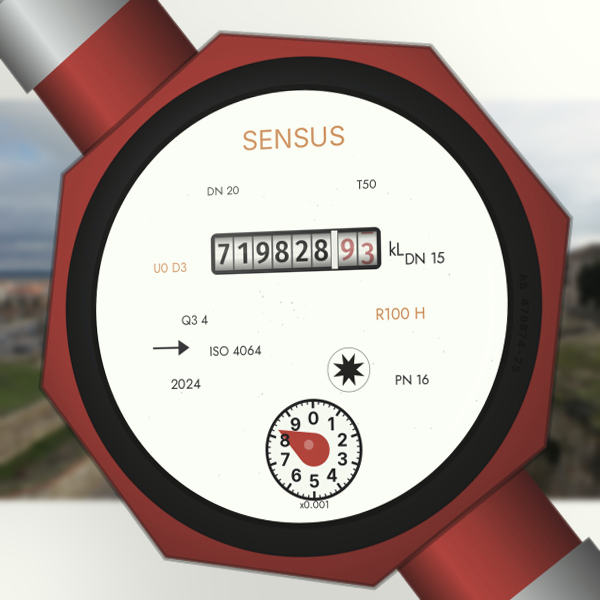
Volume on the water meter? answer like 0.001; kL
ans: 719828.928; kL
